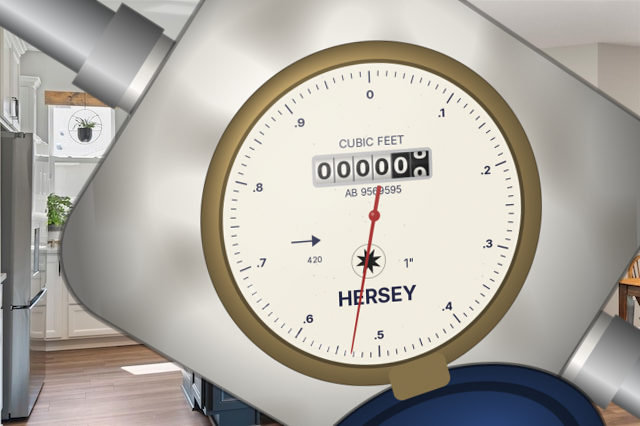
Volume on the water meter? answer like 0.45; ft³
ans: 8.53; ft³
